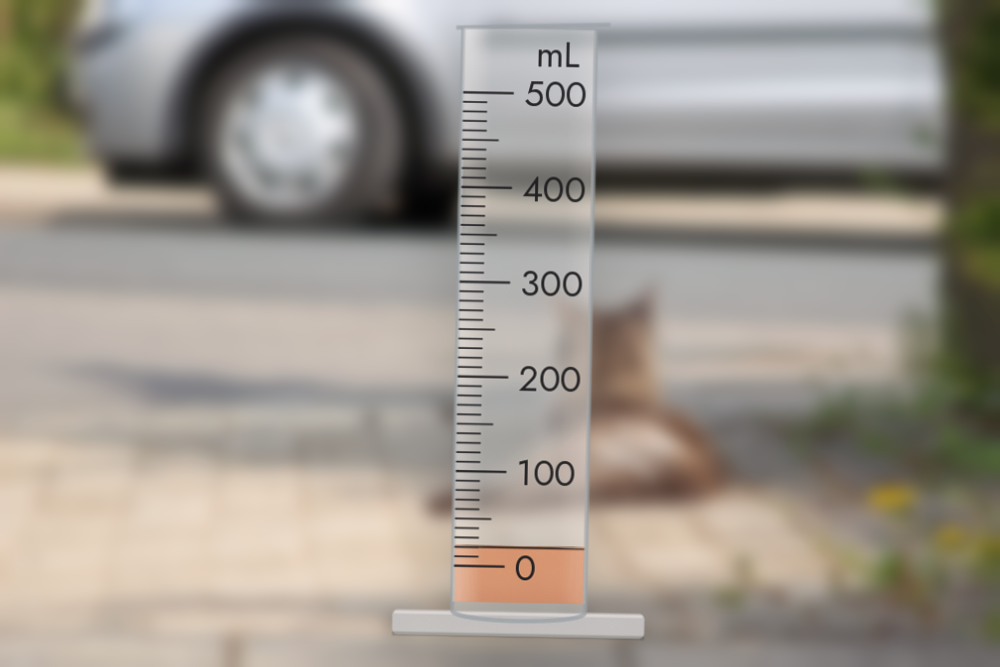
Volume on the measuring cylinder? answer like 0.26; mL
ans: 20; mL
